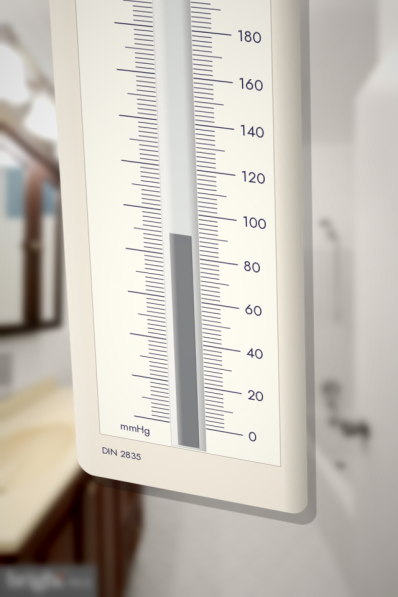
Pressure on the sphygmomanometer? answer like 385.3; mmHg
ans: 90; mmHg
